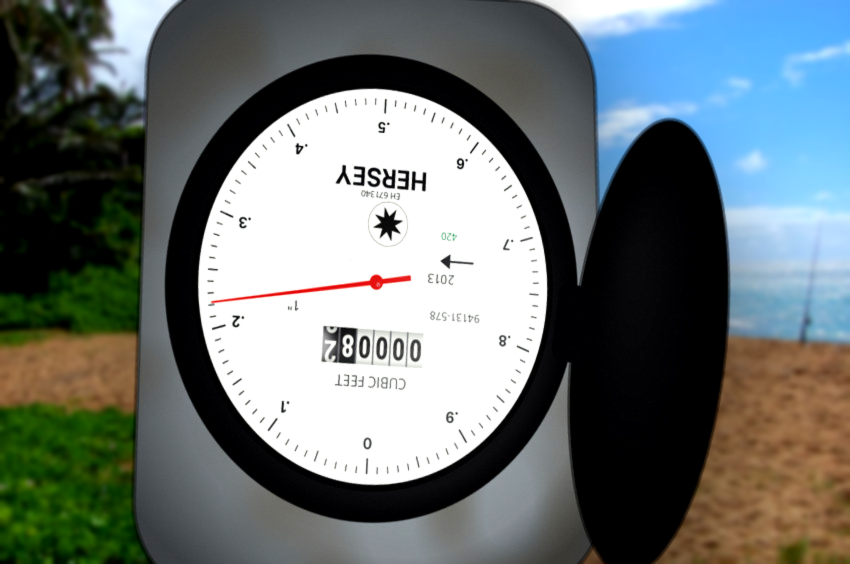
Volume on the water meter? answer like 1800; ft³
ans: 82.22; ft³
